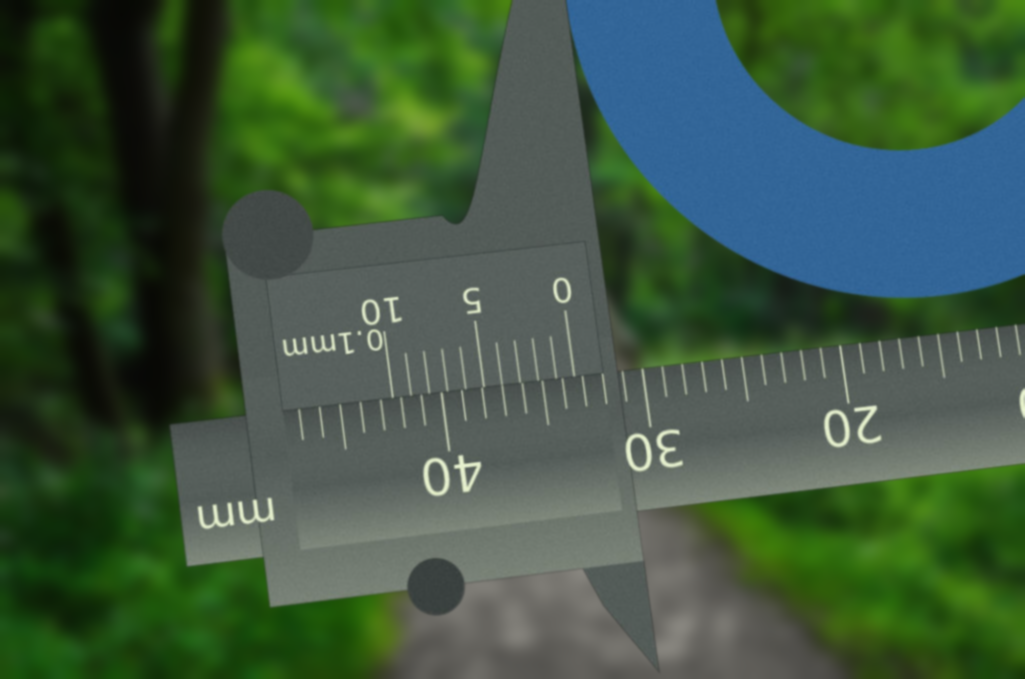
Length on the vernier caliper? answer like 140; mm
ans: 33.4; mm
